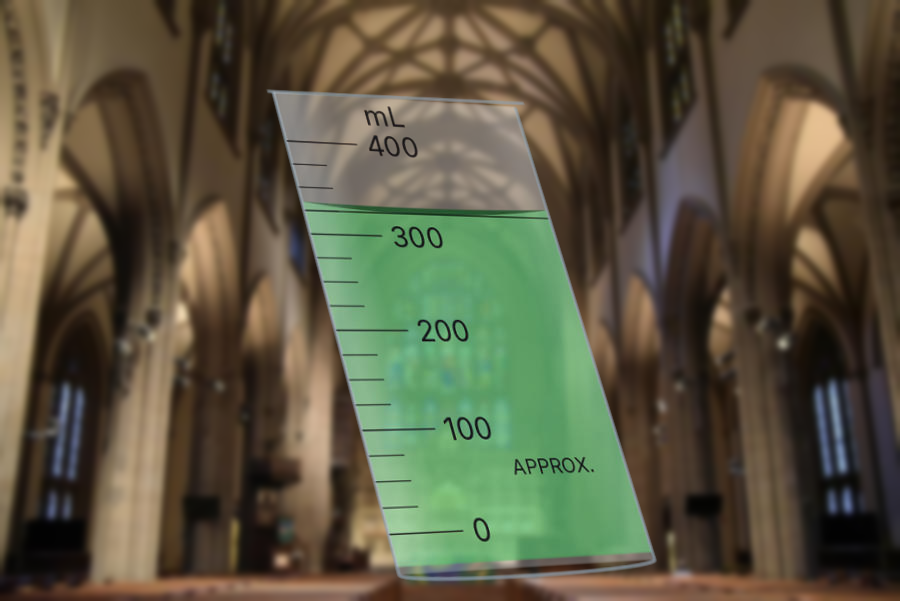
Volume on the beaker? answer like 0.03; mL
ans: 325; mL
